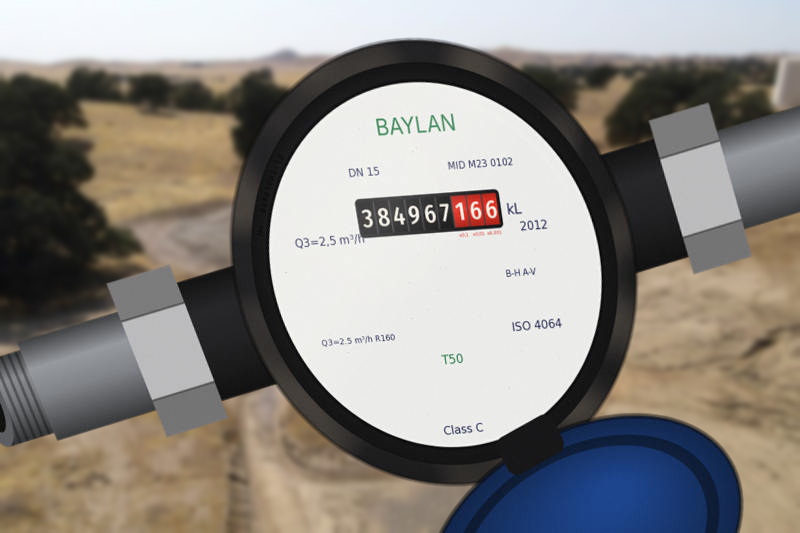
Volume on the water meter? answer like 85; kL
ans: 384967.166; kL
